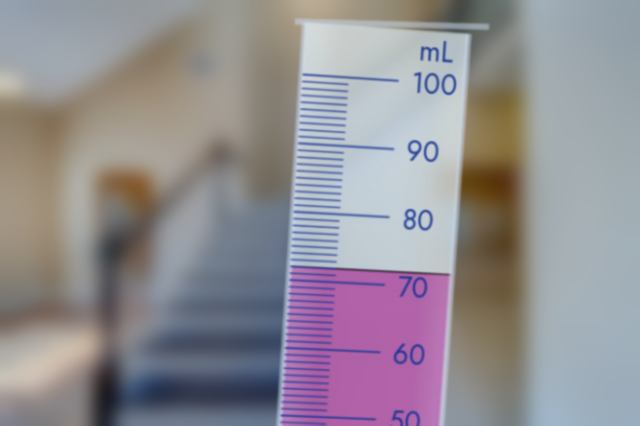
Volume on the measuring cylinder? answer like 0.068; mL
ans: 72; mL
